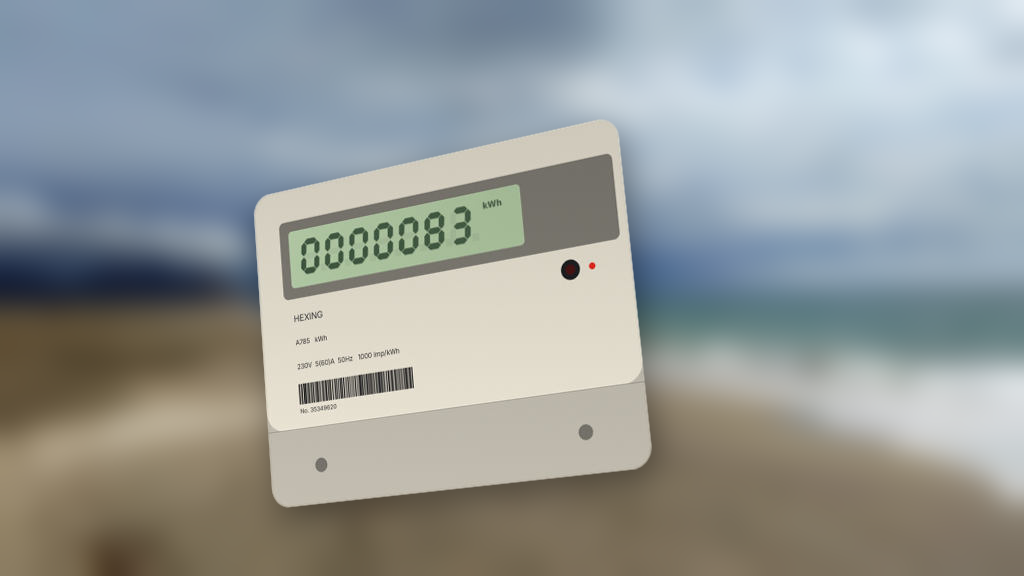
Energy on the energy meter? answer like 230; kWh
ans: 83; kWh
